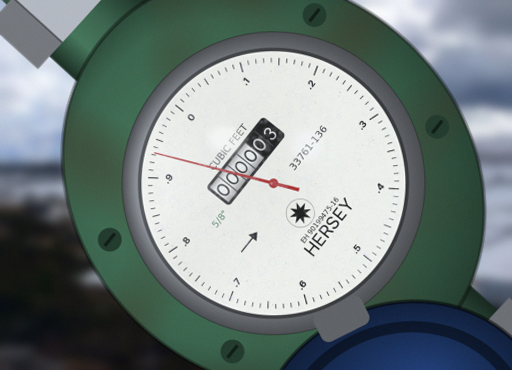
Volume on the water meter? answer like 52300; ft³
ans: 2.93; ft³
